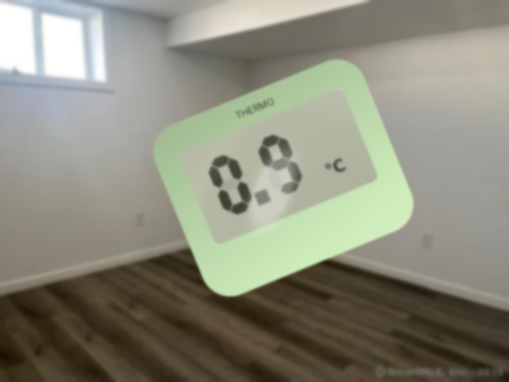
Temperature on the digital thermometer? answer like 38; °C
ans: 0.9; °C
